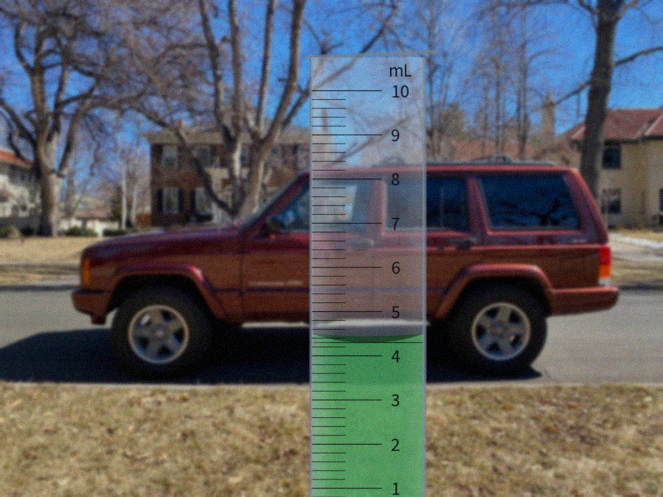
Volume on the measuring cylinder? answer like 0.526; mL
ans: 4.3; mL
